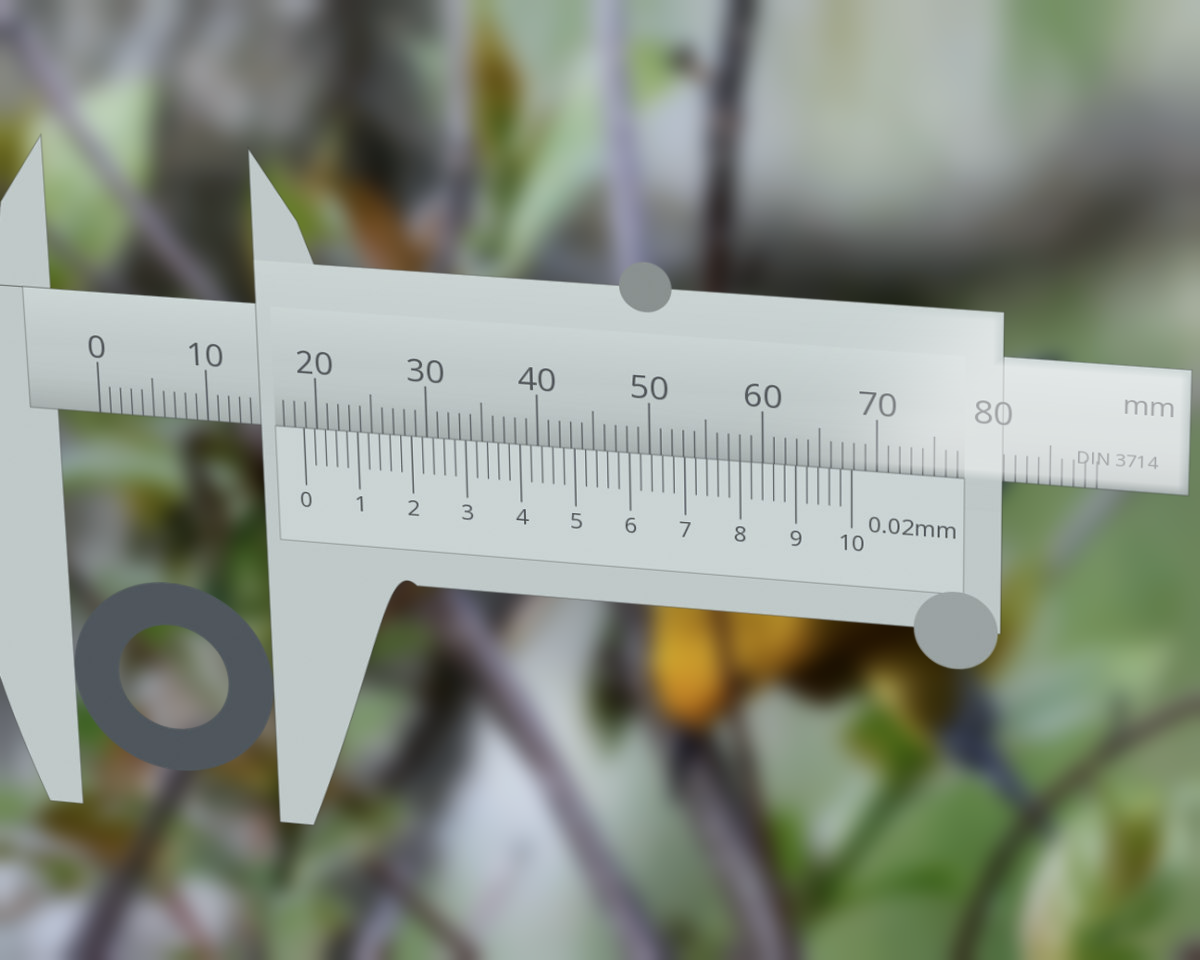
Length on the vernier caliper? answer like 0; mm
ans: 18.8; mm
